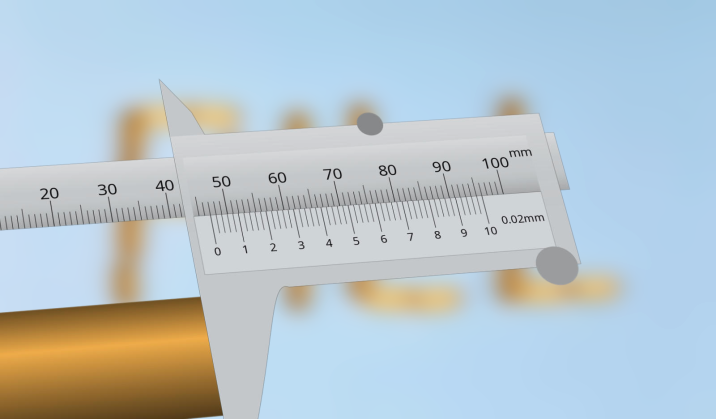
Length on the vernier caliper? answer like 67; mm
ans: 47.0; mm
